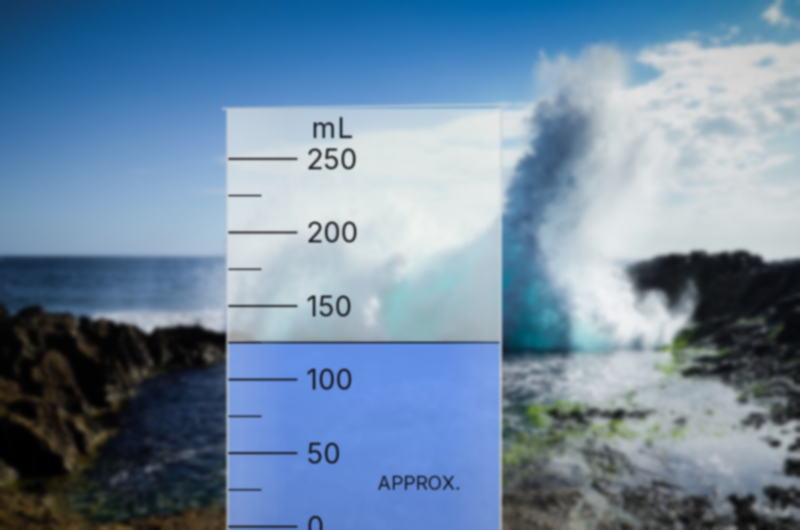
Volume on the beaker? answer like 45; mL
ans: 125; mL
